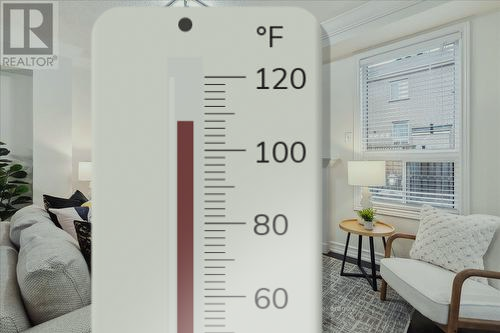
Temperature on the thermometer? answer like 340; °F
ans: 108; °F
